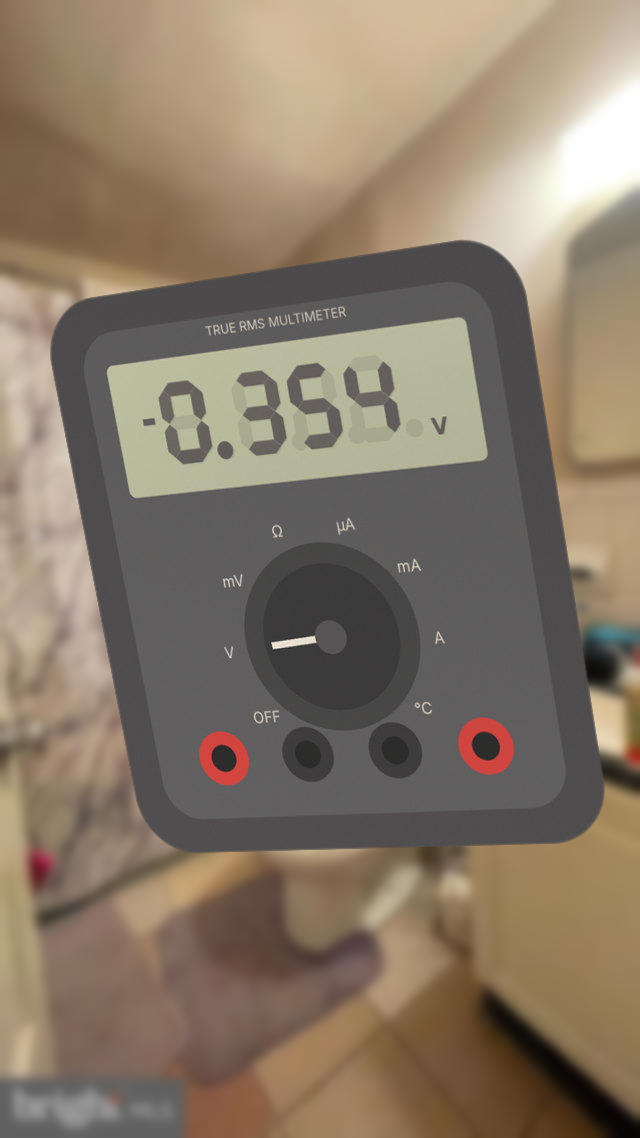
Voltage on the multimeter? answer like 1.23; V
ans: -0.354; V
